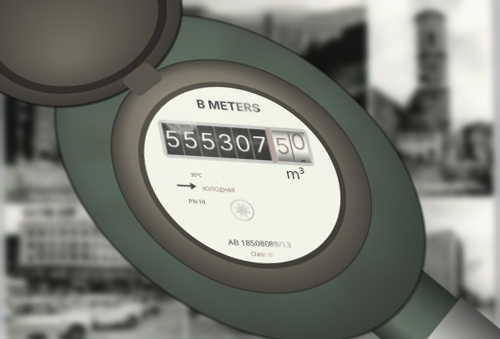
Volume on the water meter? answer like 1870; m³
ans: 555307.50; m³
